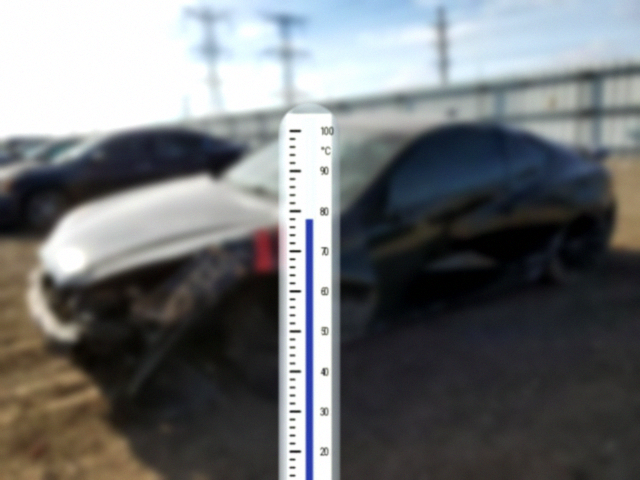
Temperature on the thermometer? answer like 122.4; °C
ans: 78; °C
